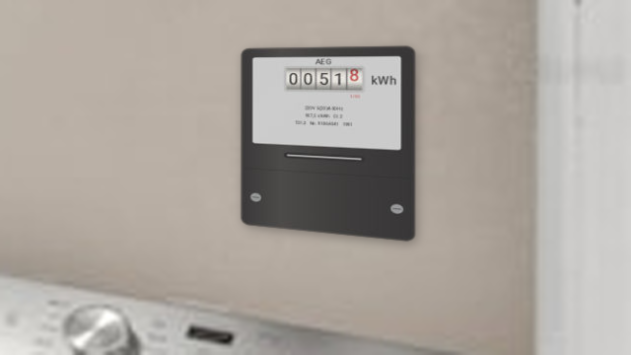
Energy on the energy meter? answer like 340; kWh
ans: 51.8; kWh
